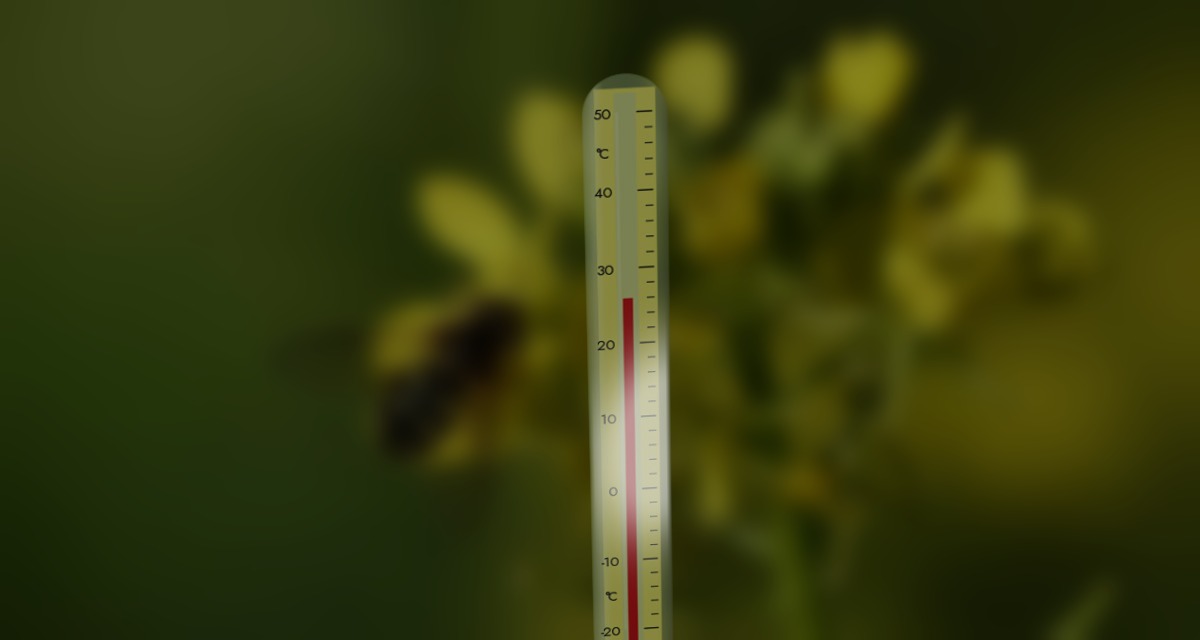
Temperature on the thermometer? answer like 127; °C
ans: 26; °C
